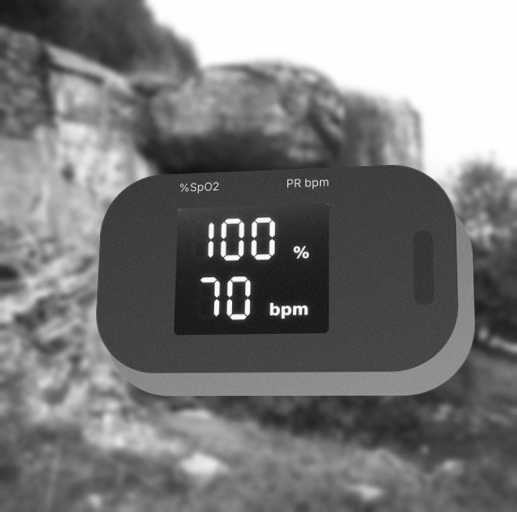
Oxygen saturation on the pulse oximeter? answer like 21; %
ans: 100; %
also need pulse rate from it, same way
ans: 70; bpm
